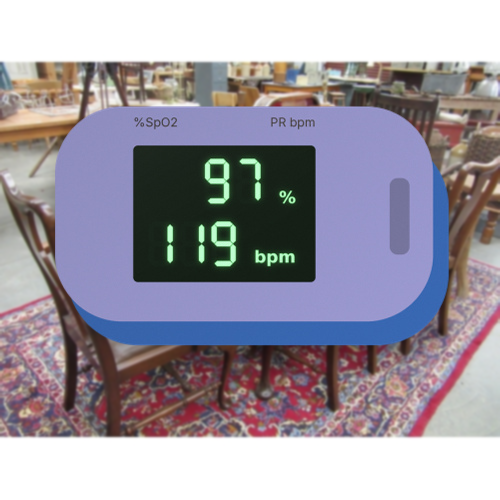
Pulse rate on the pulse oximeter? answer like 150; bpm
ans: 119; bpm
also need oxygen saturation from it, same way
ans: 97; %
